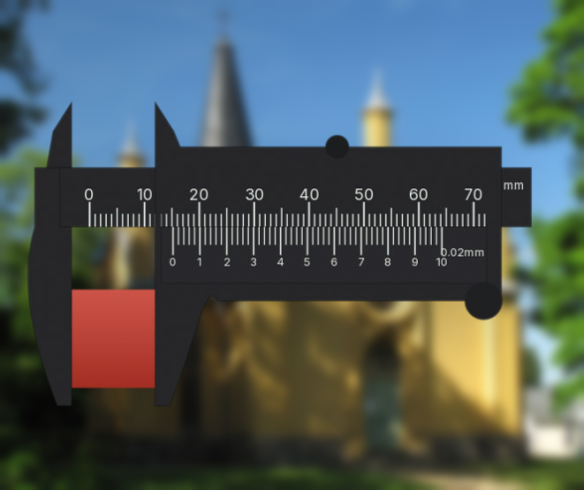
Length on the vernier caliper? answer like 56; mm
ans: 15.2; mm
